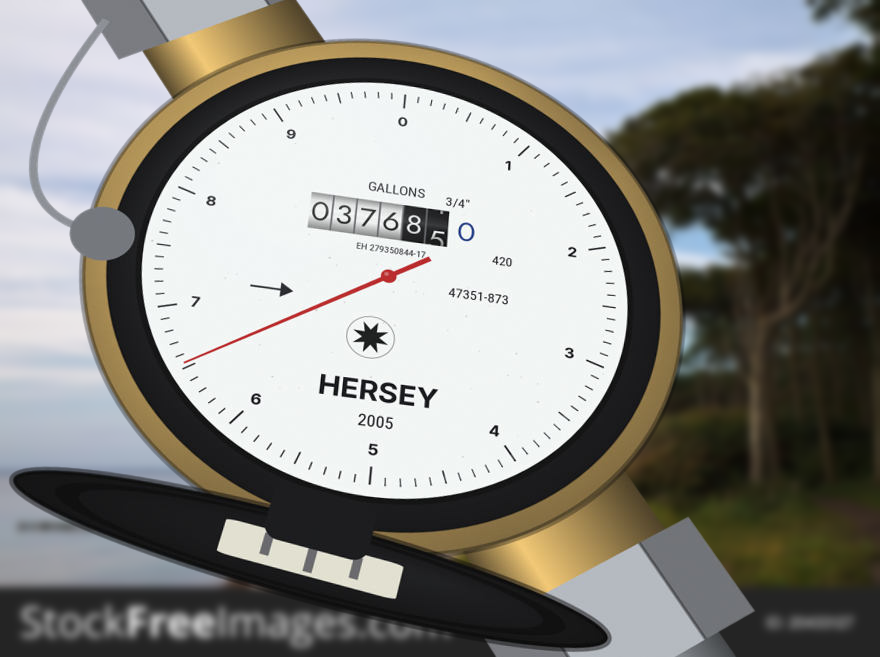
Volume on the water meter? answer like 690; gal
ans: 376846.5; gal
